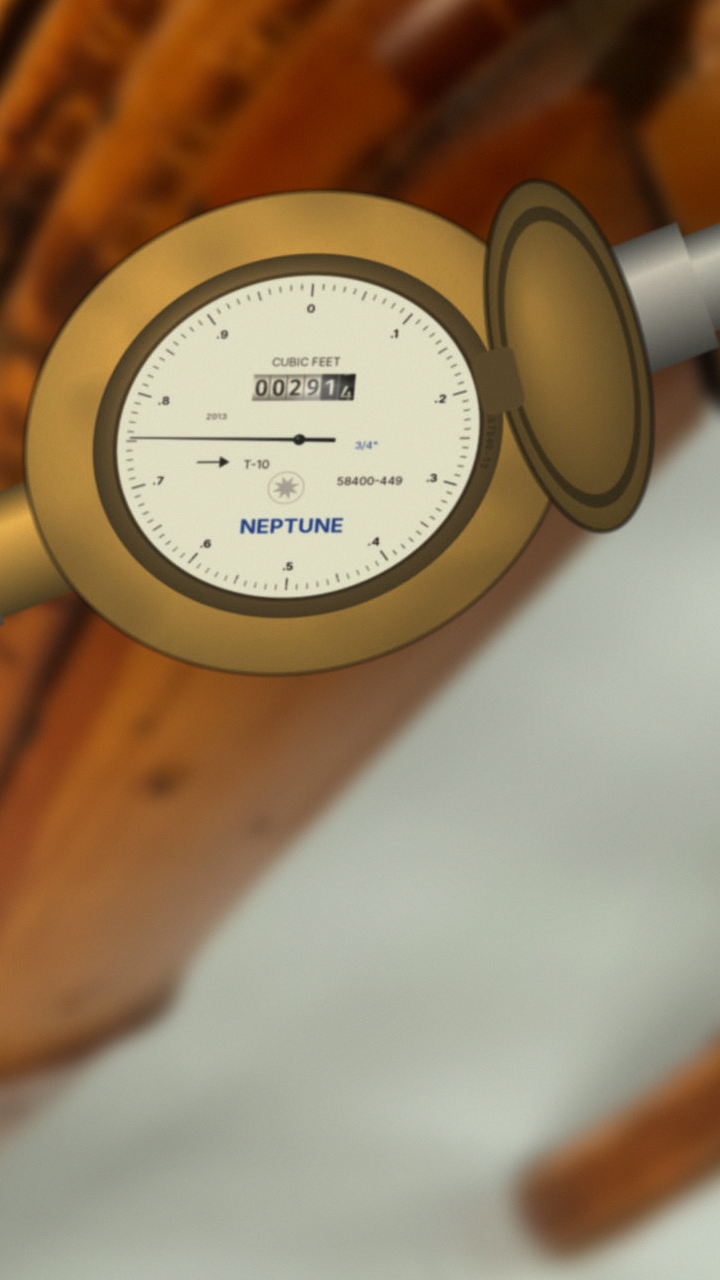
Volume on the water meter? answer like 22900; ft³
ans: 2913.75; ft³
